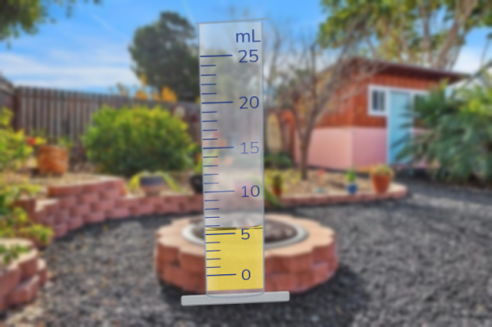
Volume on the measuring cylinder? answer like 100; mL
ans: 5.5; mL
